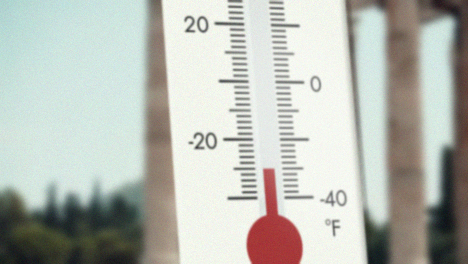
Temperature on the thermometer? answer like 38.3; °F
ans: -30; °F
